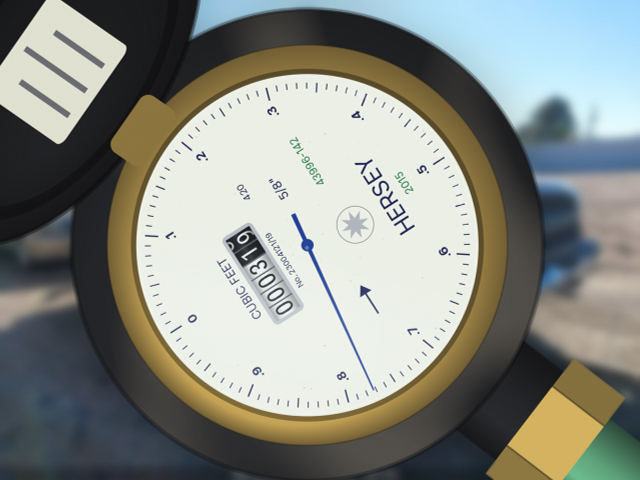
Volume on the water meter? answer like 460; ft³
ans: 318.77; ft³
